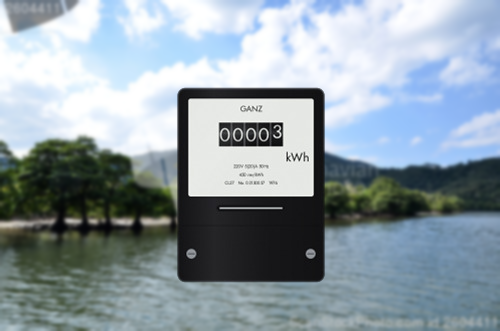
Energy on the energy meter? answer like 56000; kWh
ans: 3; kWh
